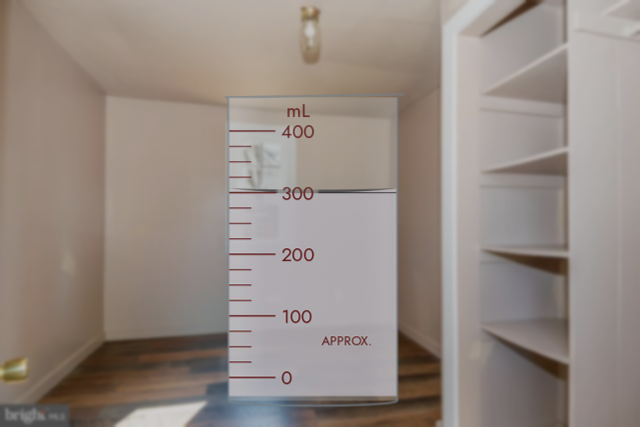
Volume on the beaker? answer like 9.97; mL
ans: 300; mL
